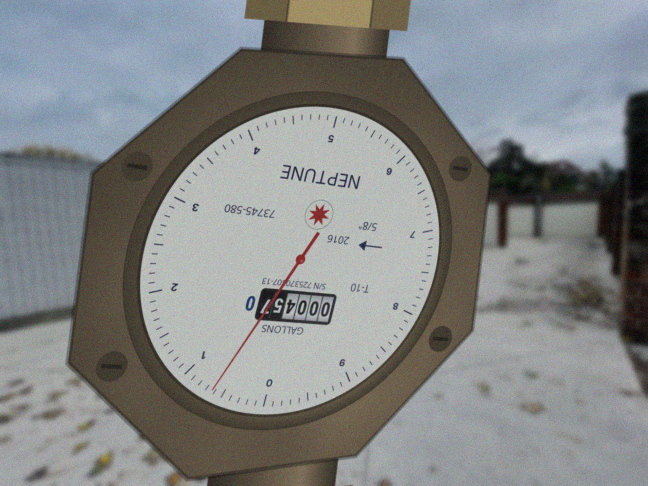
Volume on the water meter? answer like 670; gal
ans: 4570.6; gal
